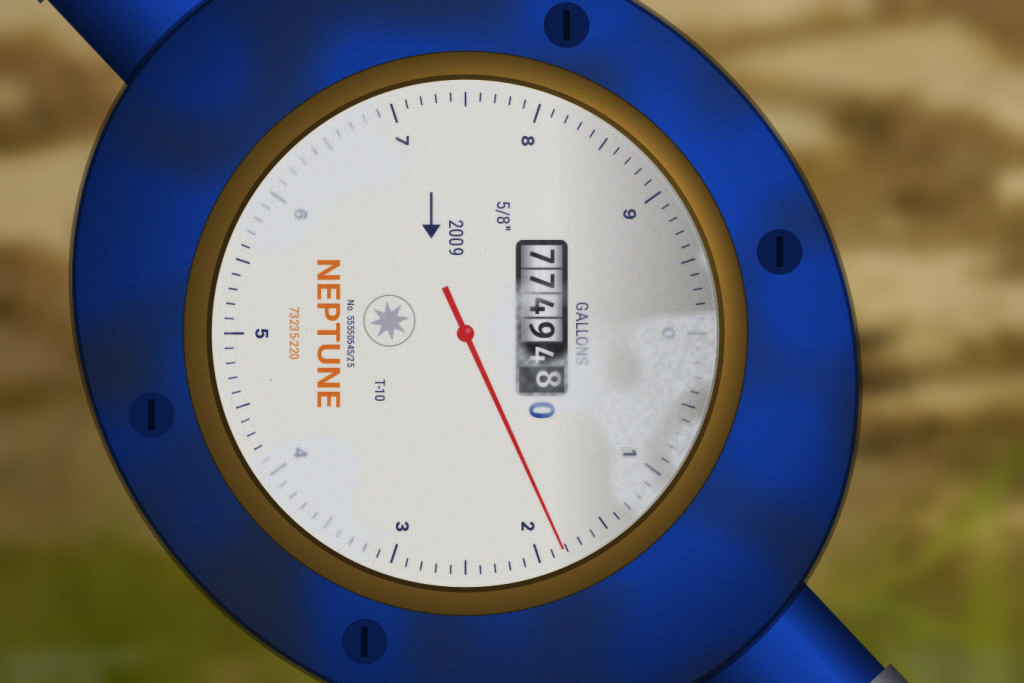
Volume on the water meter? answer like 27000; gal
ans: 7749481.8; gal
